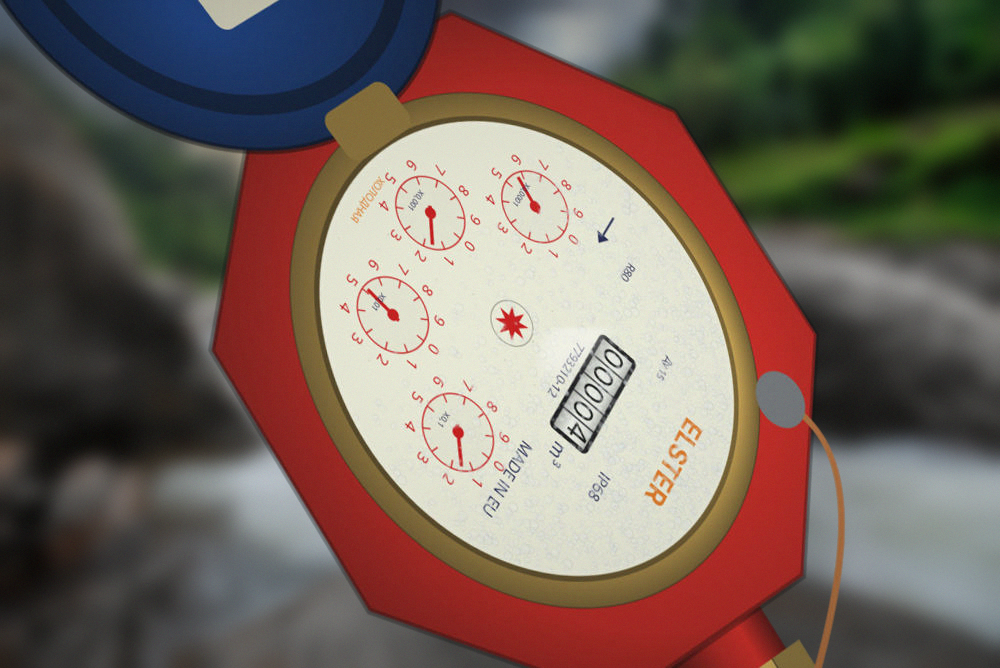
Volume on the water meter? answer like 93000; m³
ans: 4.1515; m³
